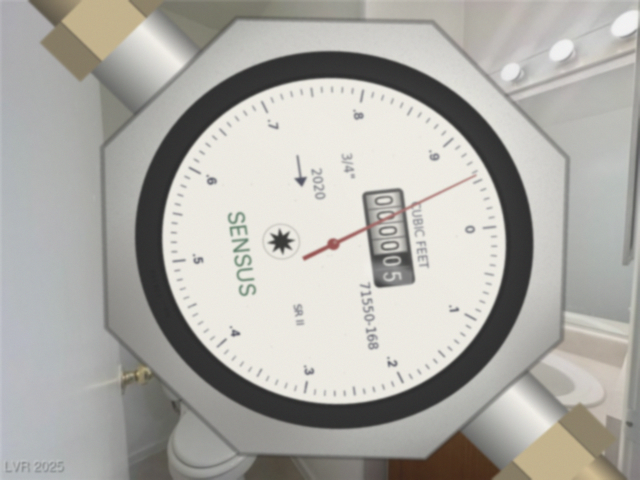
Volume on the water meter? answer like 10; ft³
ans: 4.94; ft³
